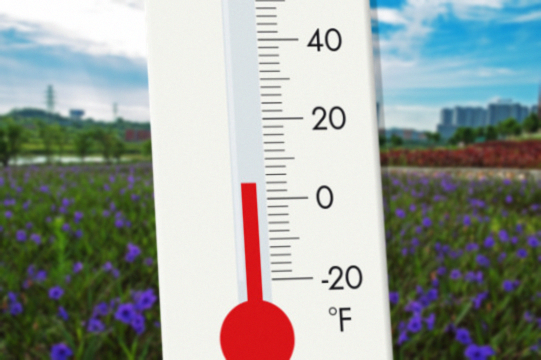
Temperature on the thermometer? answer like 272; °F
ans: 4; °F
